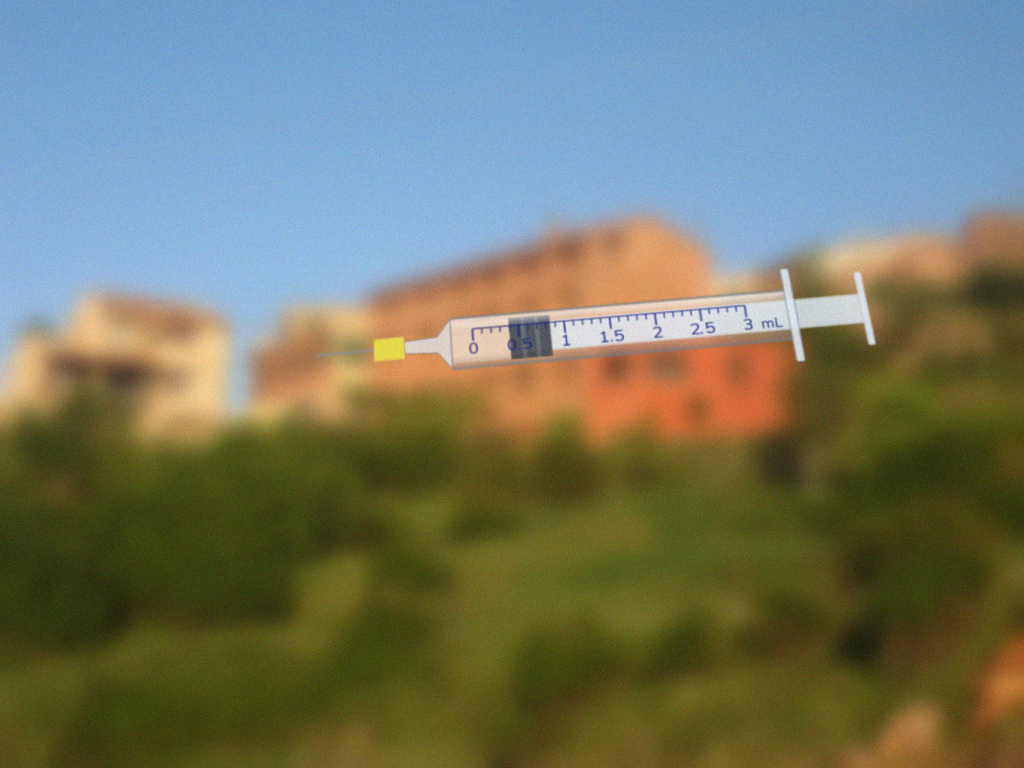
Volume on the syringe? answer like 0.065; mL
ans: 0.4; mL
